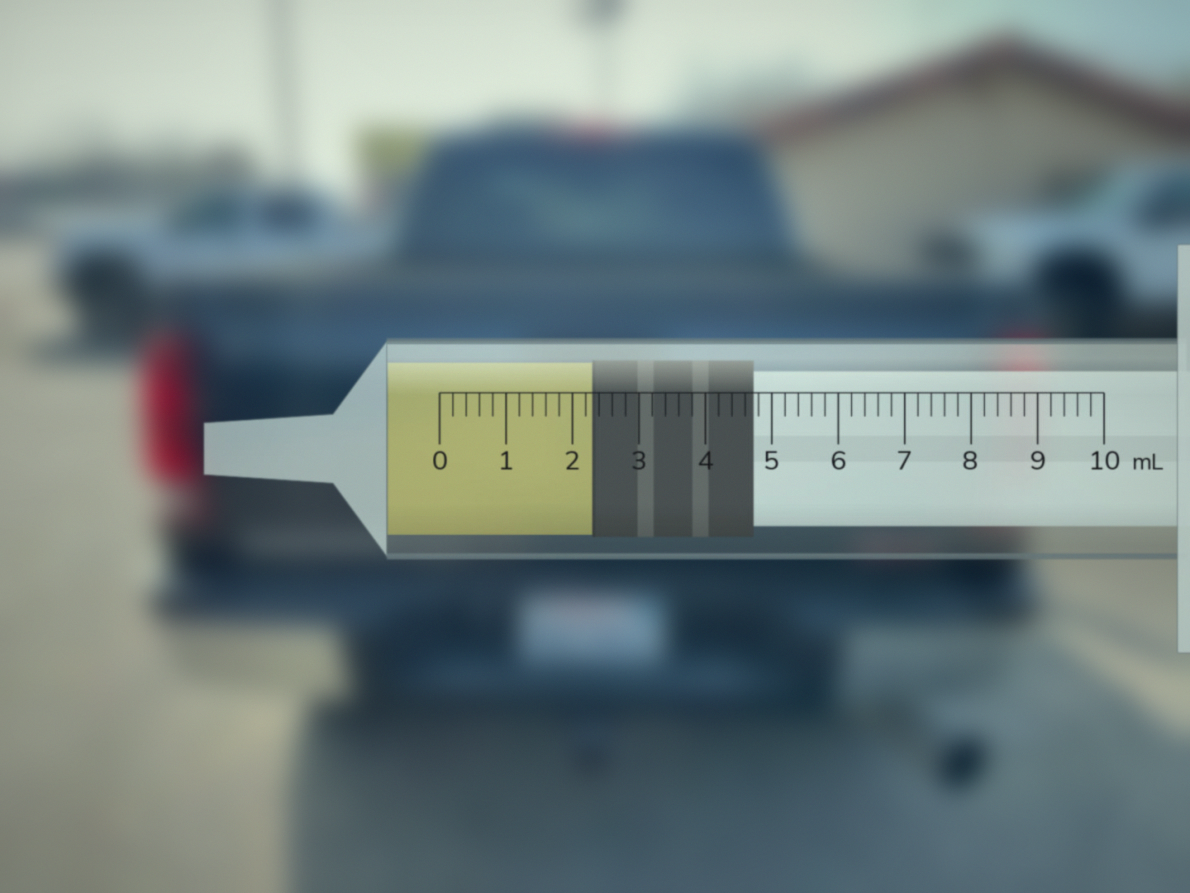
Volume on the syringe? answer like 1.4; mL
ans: 2.3; mL
